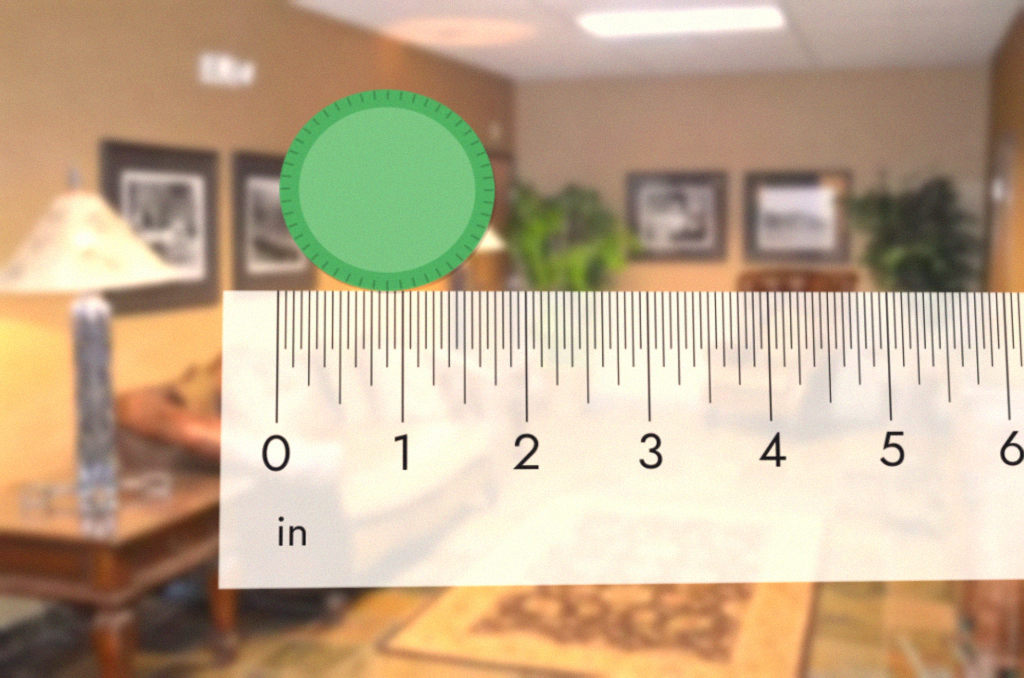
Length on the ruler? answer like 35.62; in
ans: 1.75; in
